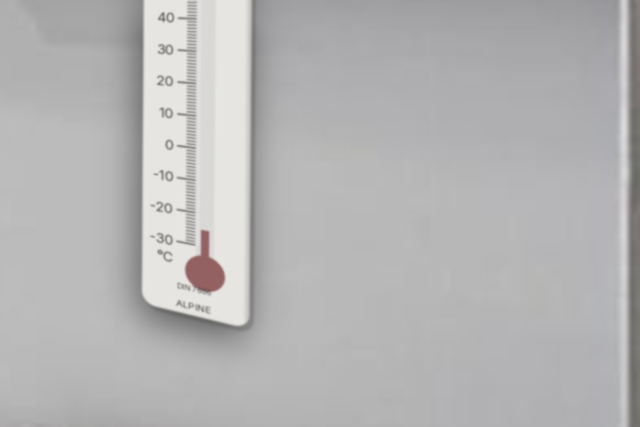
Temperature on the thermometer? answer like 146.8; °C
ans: -25; °C
